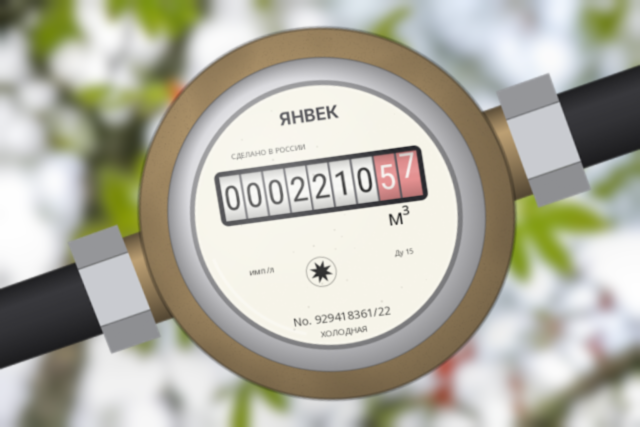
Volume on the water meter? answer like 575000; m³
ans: 2210.57; m³
